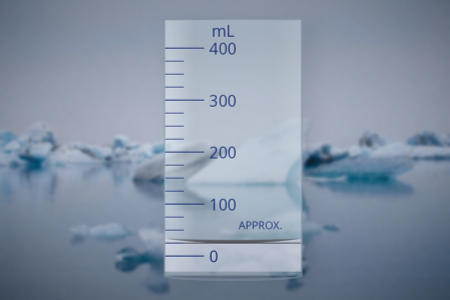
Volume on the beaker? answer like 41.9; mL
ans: 25; mL
